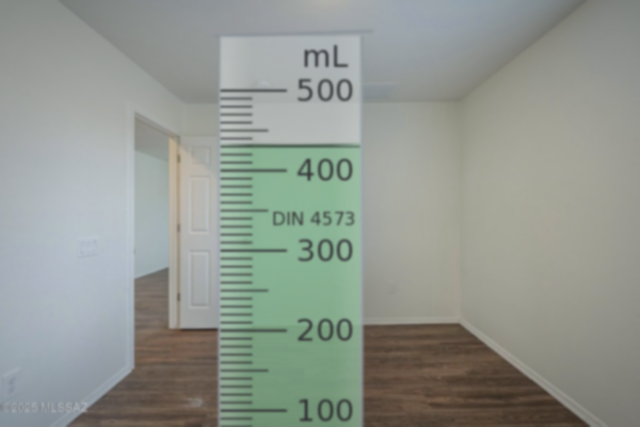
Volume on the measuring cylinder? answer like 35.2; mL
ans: 430; mL
